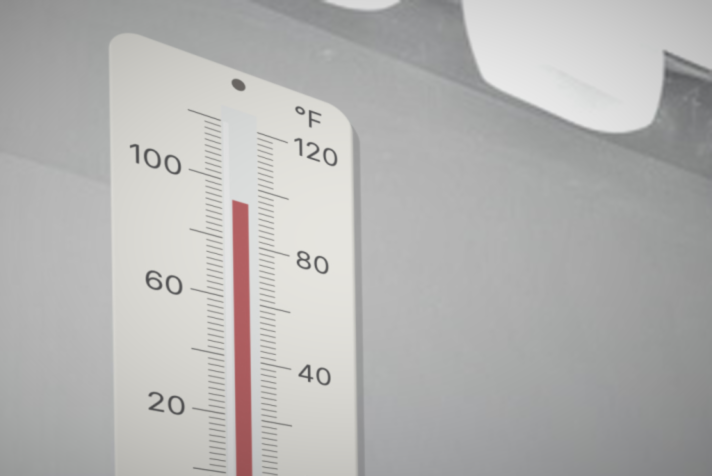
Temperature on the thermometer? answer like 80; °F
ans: 94; °F
